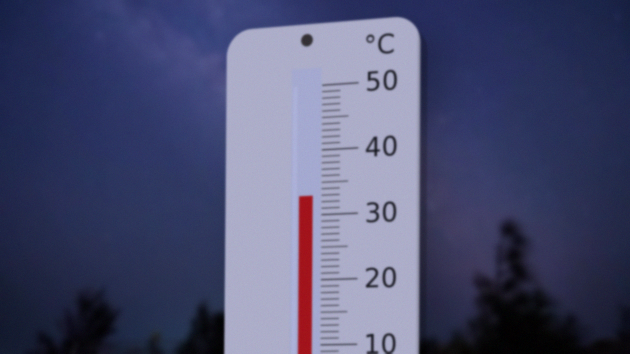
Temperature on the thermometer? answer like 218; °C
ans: 33; °C
